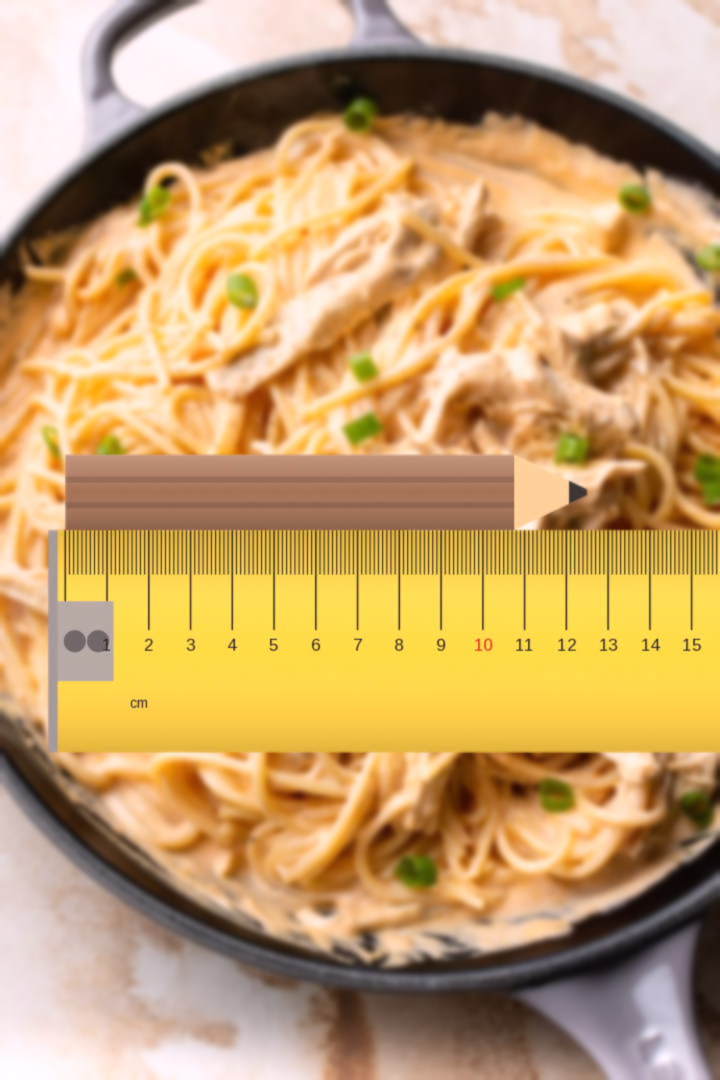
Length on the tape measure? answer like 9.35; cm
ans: 12.5; cm
